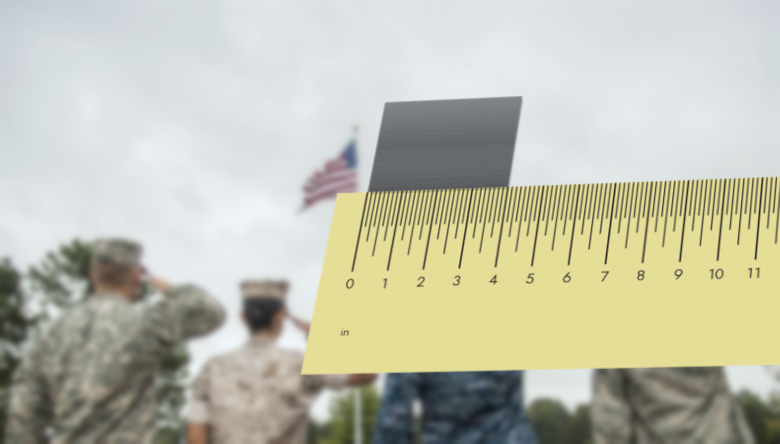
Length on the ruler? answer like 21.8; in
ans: 4; in
